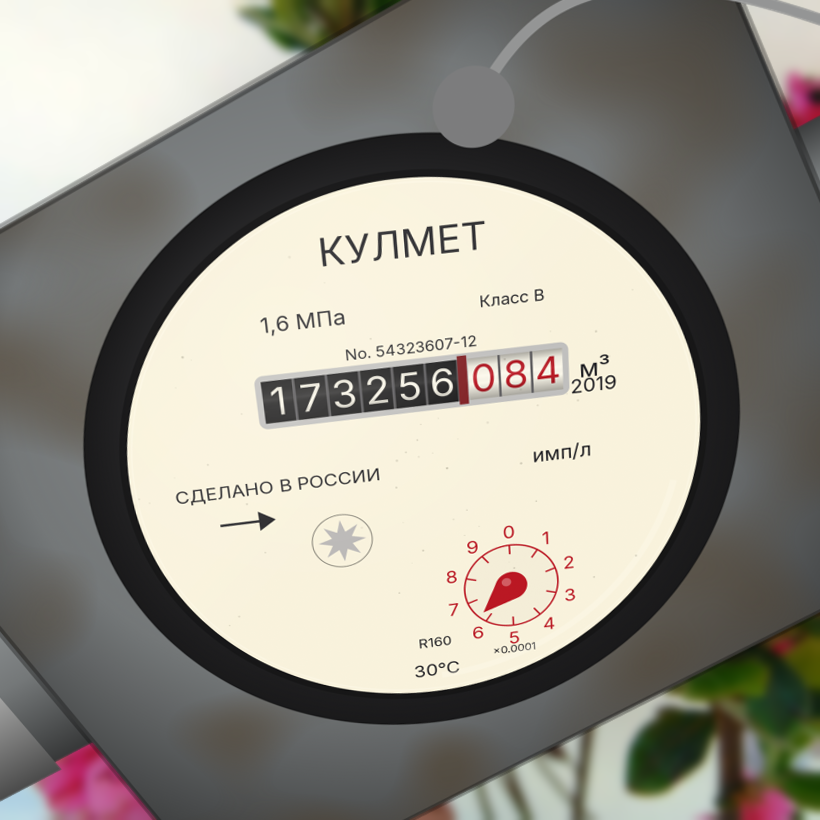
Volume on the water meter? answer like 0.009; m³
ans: 173256.0846; m³
